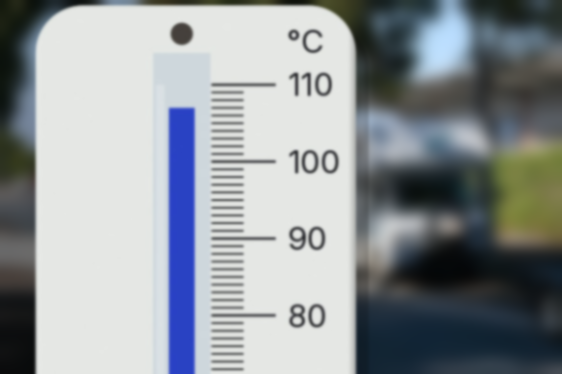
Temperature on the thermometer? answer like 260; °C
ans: 107; °C
